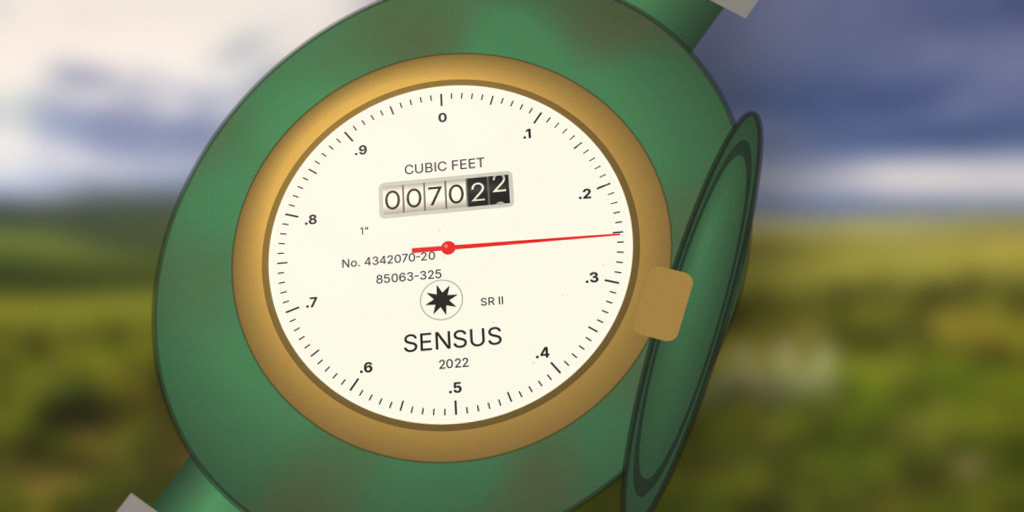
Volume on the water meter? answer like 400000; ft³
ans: 7022.25; ft³
